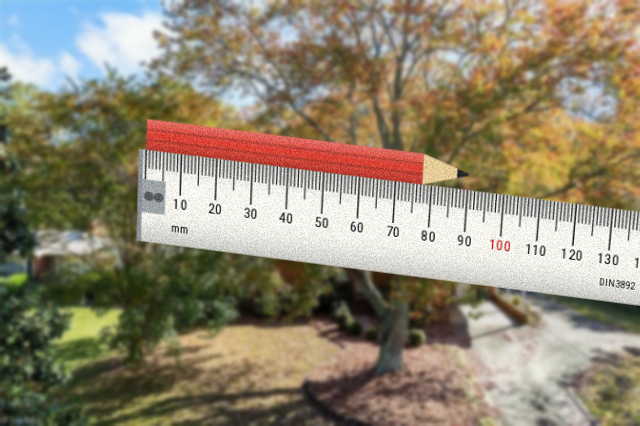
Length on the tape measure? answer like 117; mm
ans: 90; mm
